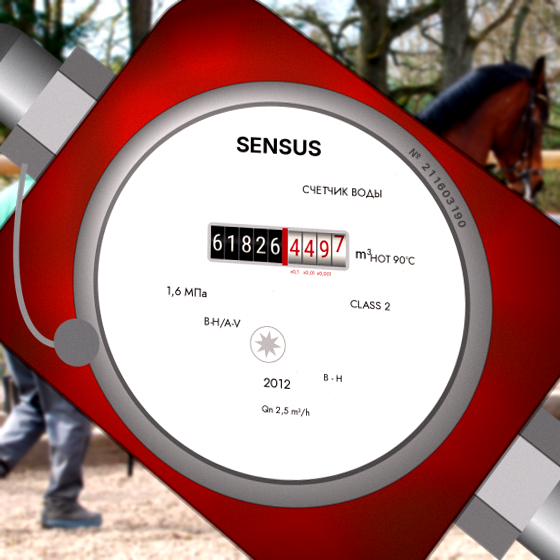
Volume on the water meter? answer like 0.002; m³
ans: 61826.4497; m³
